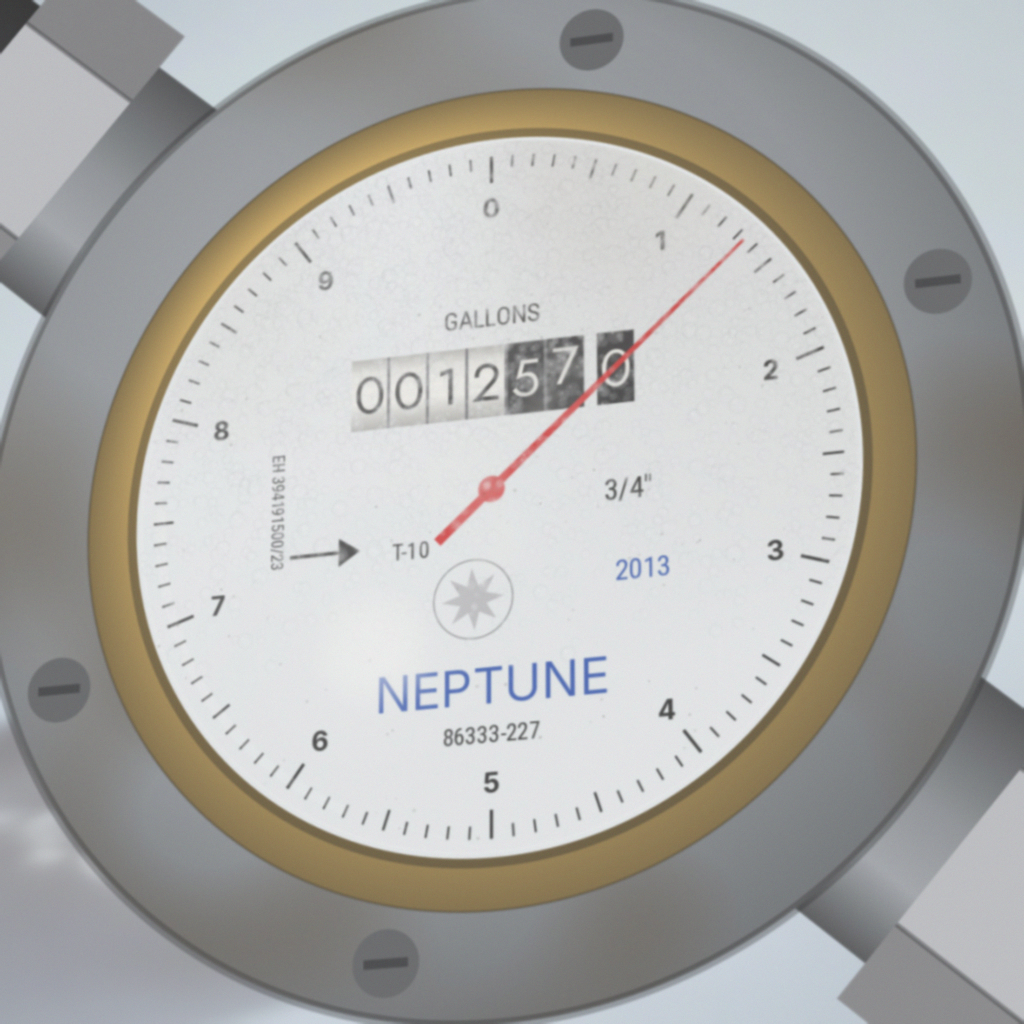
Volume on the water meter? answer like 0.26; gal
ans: 12571.3; gal
